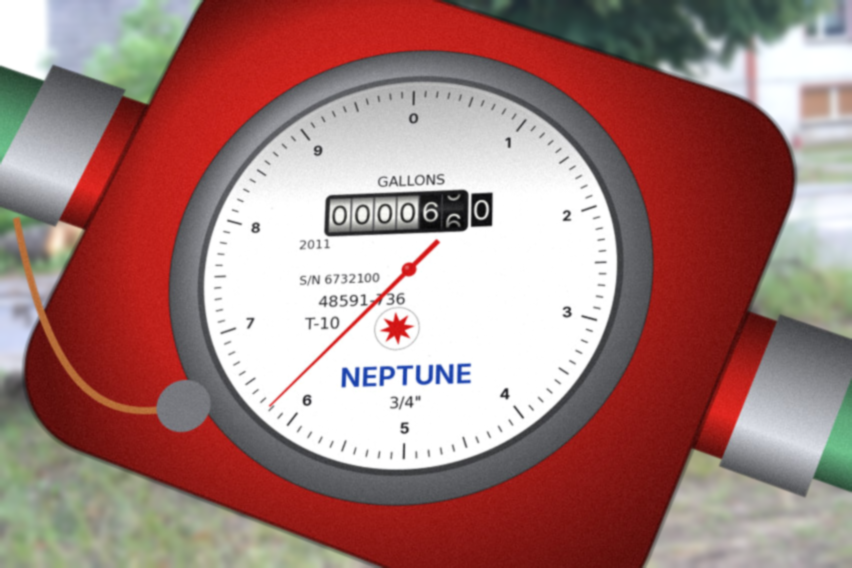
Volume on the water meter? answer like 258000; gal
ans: 656.2; gal
